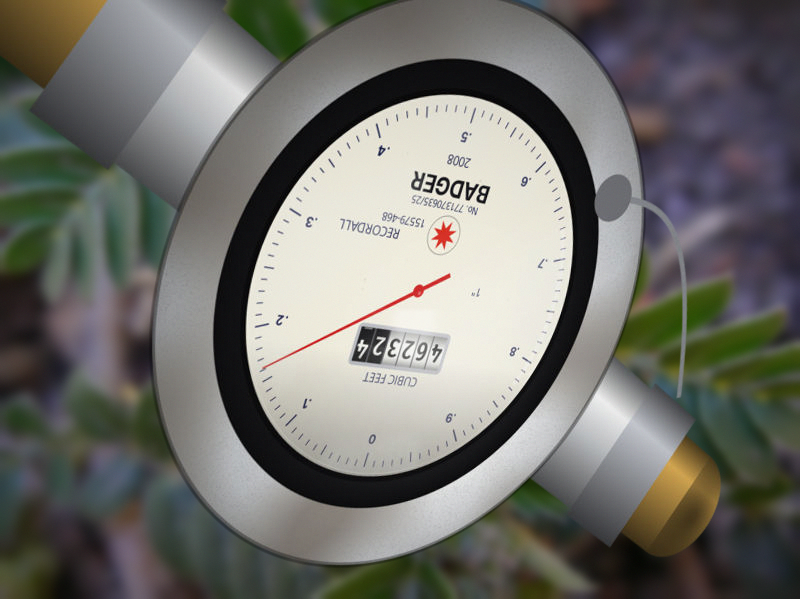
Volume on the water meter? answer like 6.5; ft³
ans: 462324.16; ft³
